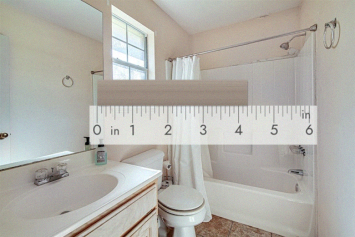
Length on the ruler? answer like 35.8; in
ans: 4.25; in
